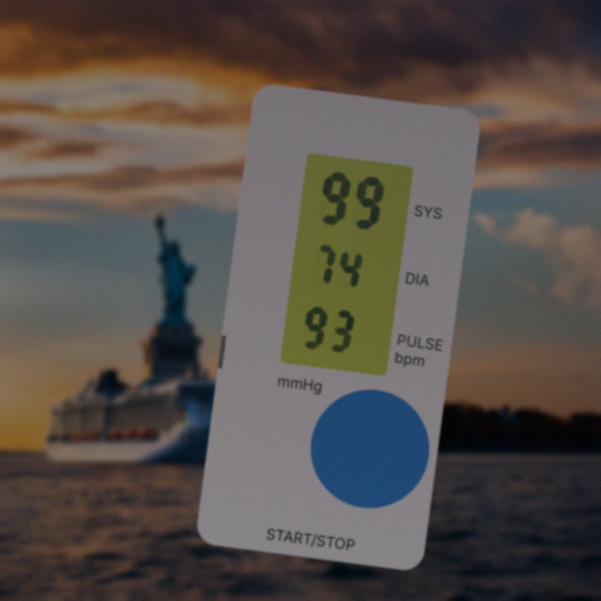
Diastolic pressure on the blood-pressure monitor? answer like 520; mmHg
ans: 74; mmHg
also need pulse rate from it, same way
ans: 93; bpm
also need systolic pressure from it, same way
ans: 99; mmHg
